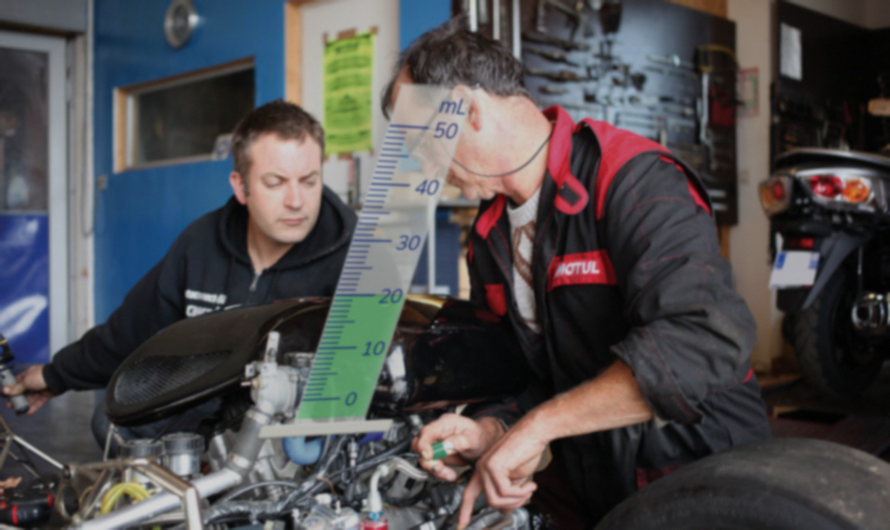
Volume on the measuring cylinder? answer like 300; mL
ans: 20; mL
